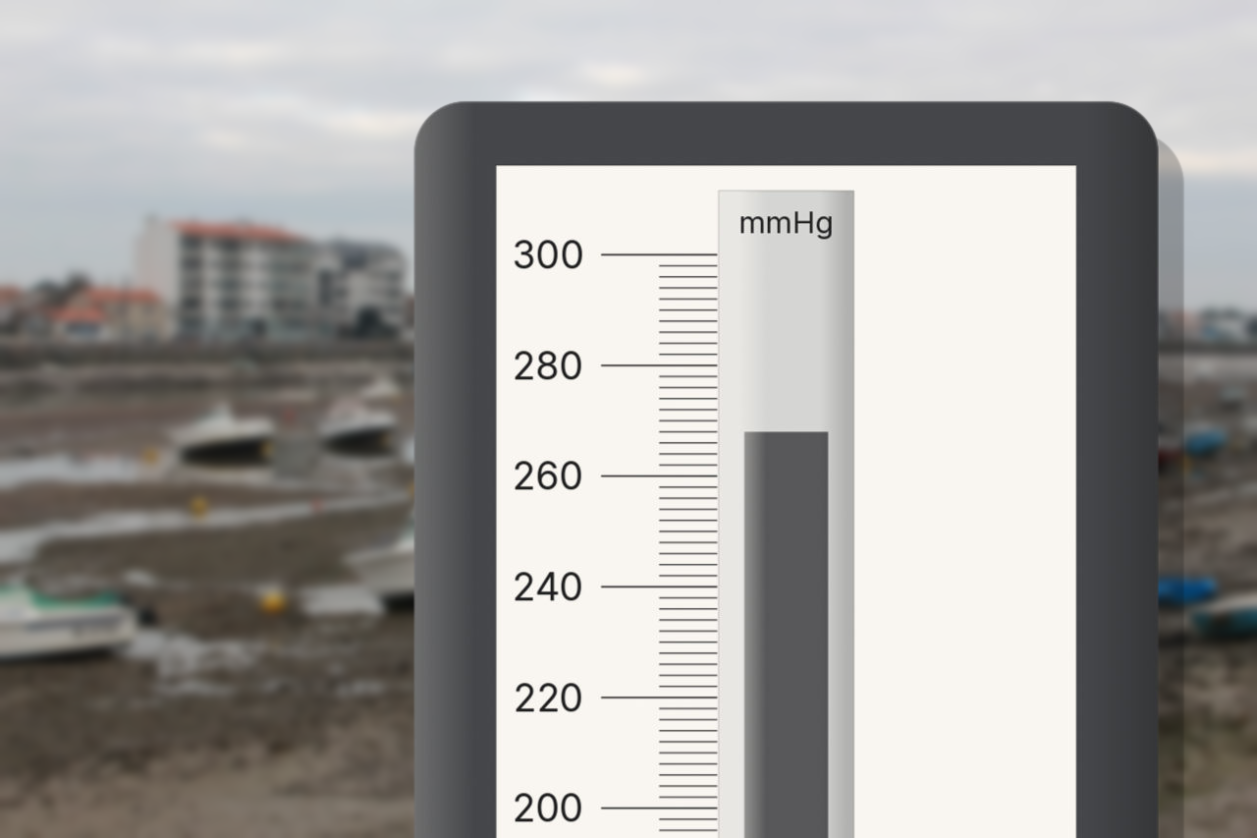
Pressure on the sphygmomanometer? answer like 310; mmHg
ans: 268; mmHg
